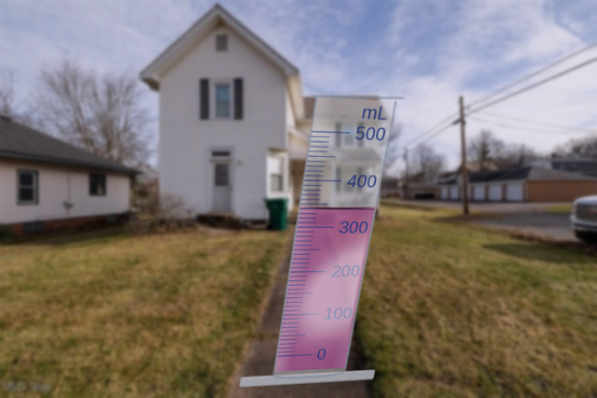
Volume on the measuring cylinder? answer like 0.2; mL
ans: 340; mL
